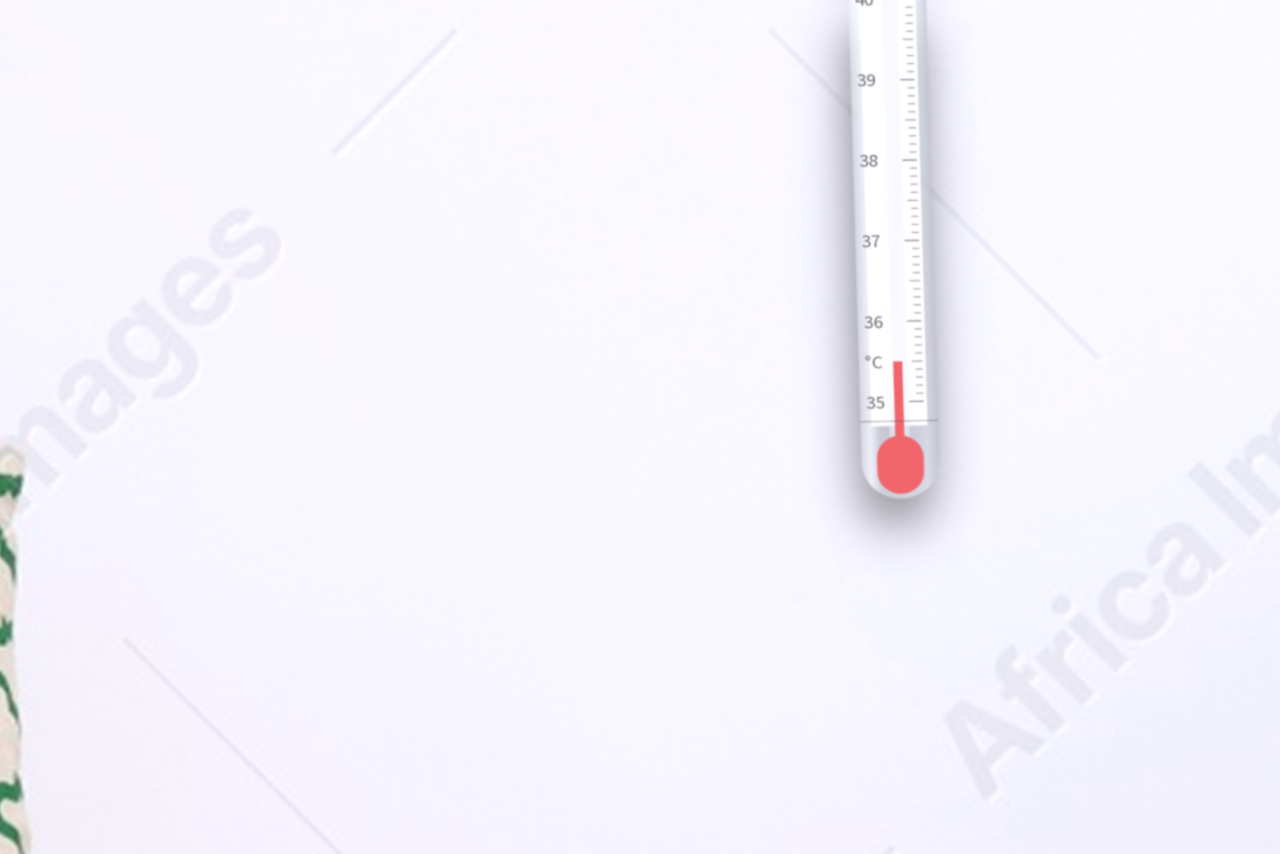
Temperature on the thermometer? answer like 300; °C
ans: 35.5; °C
